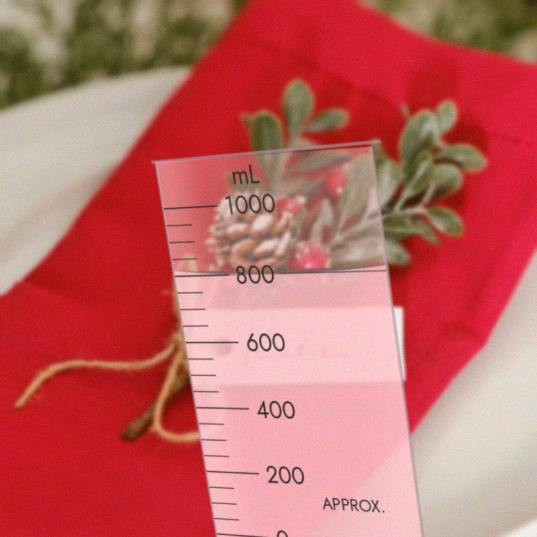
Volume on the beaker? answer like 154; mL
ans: 800; mL
